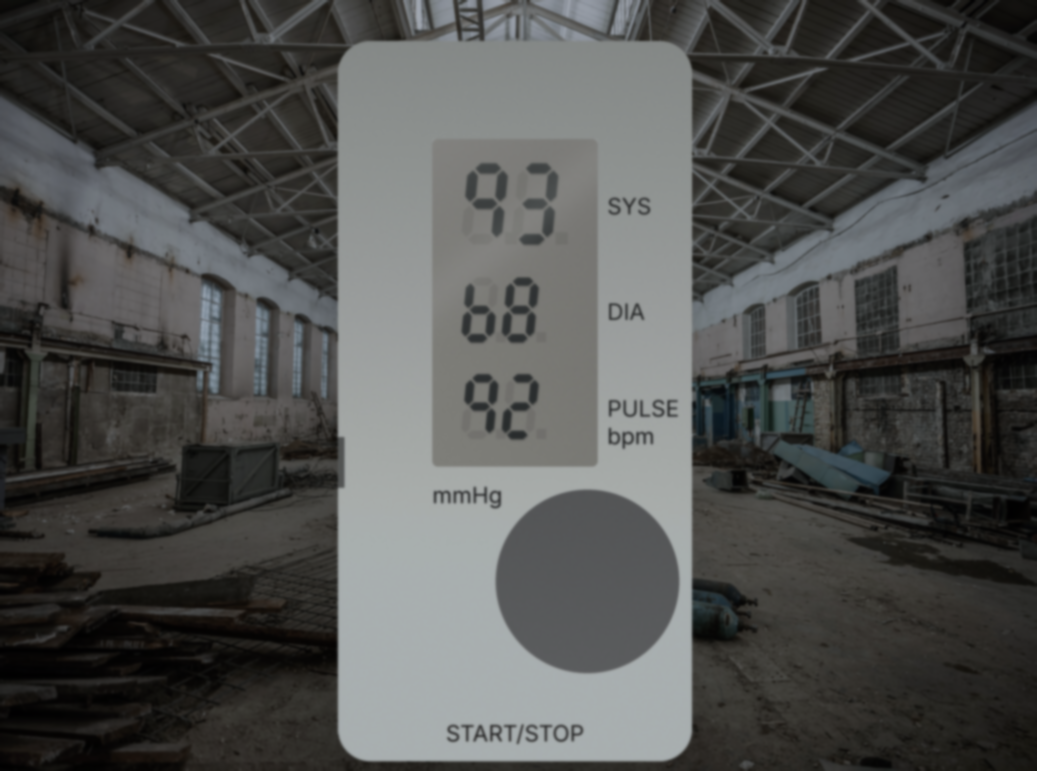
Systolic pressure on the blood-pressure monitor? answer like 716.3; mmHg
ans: 93; mmHg
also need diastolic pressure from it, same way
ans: 68; mmHg
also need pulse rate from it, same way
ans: 92; bpm
